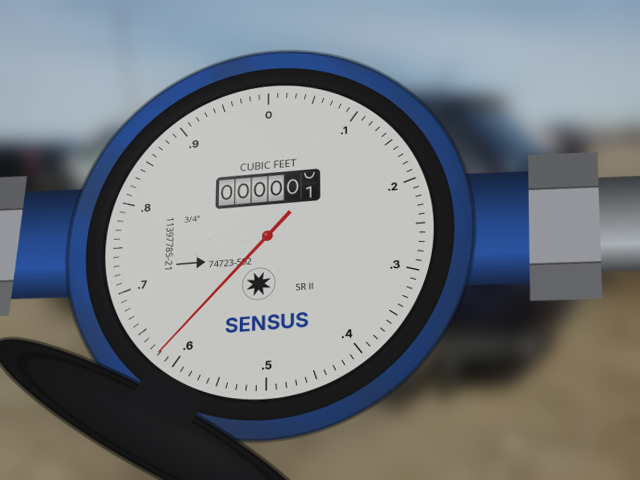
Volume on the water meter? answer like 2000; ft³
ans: 0.62; ft³
